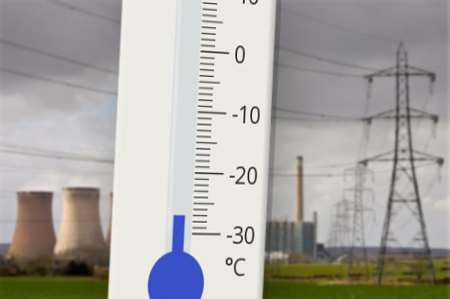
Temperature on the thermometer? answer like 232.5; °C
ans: -27; °C
